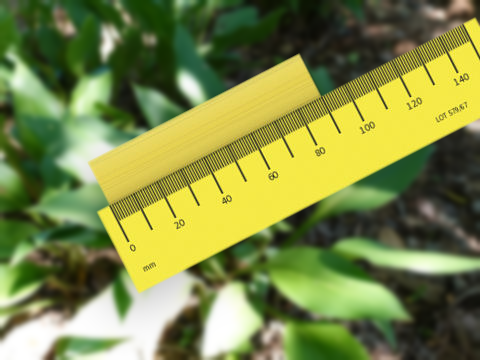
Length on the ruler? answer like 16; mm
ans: 90; mm
